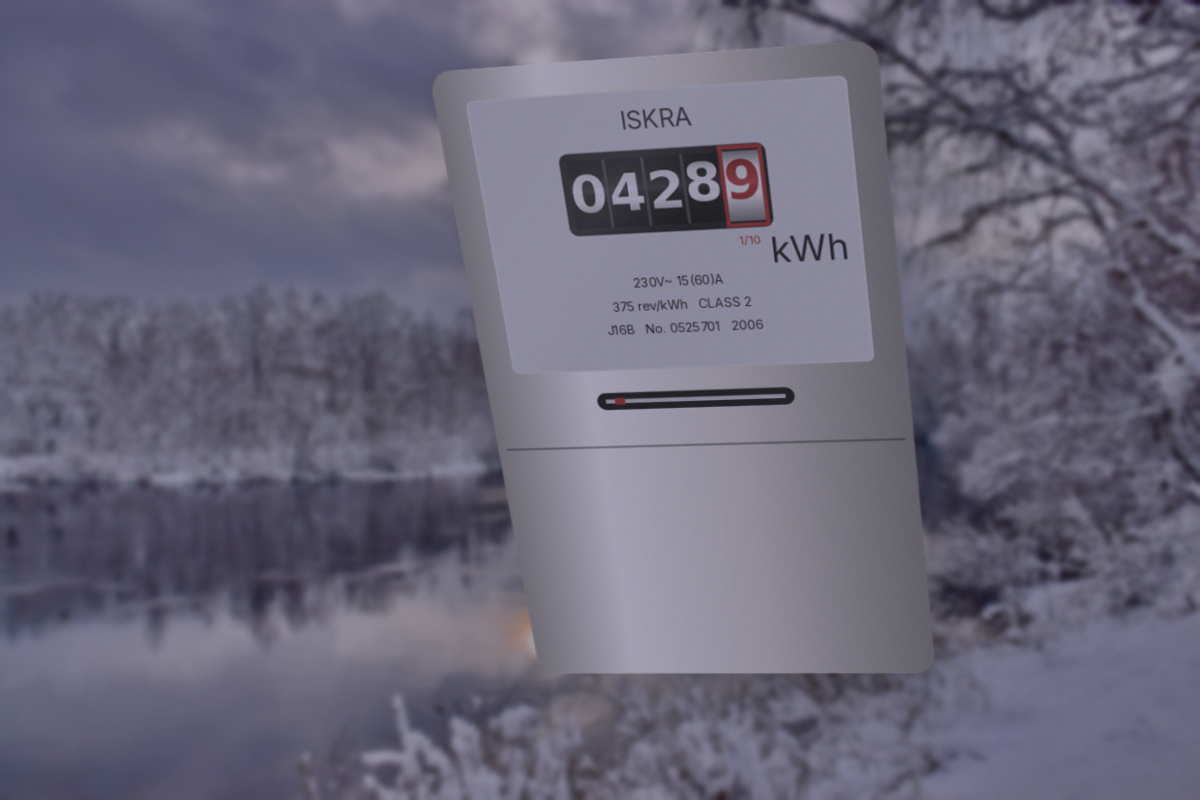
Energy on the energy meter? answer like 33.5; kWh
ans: 428.9; kWh
